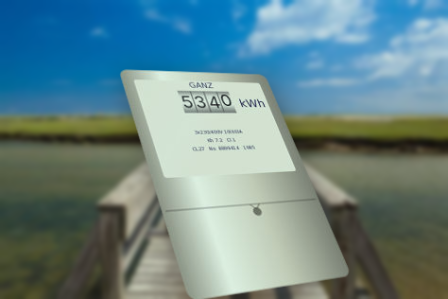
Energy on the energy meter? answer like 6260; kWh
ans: 5340; kWh
